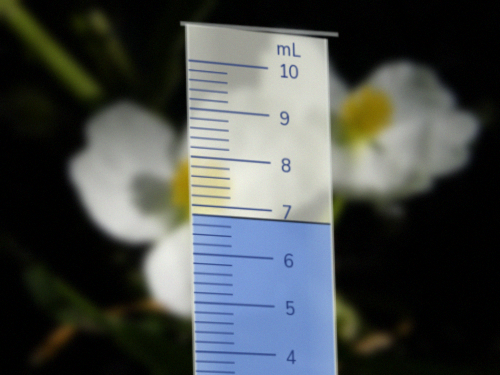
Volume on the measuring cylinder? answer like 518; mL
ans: 6.8; mL
